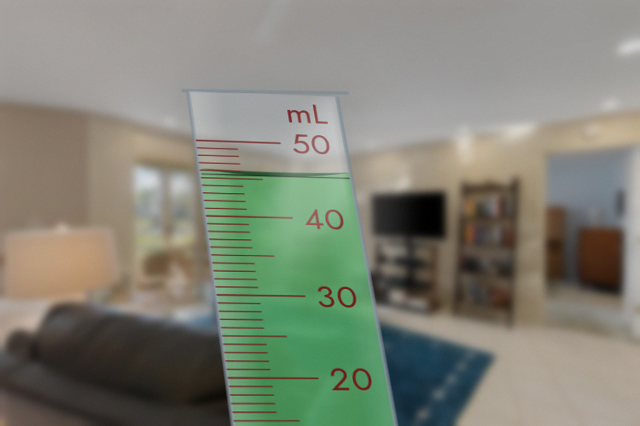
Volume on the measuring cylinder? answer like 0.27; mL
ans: 45.5; mL
